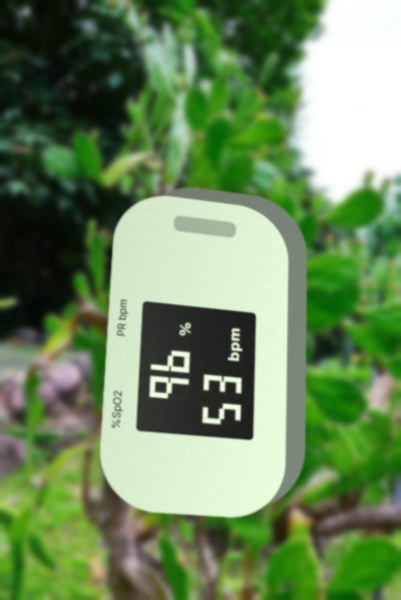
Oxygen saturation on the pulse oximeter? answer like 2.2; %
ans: 96; %
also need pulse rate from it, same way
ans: 53; bpm
